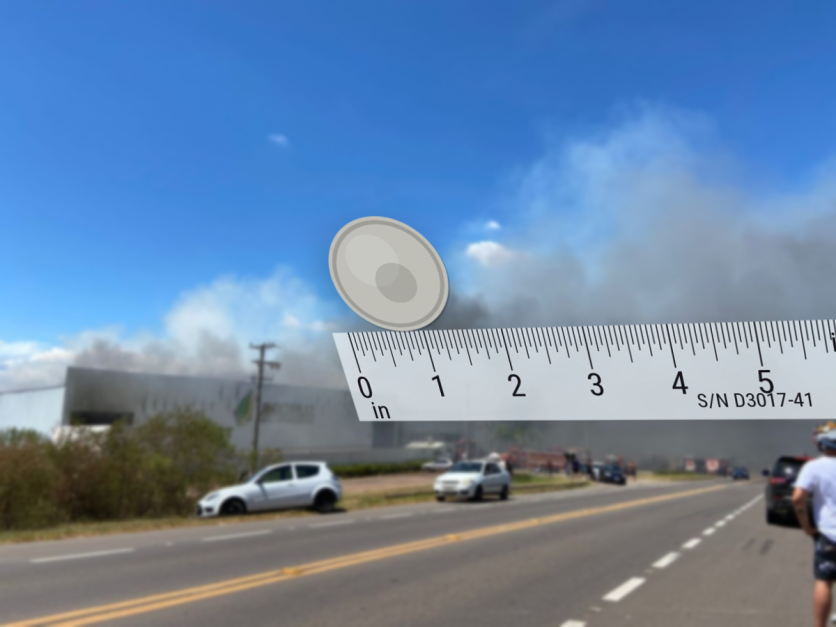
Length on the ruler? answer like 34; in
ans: 1.5; in
